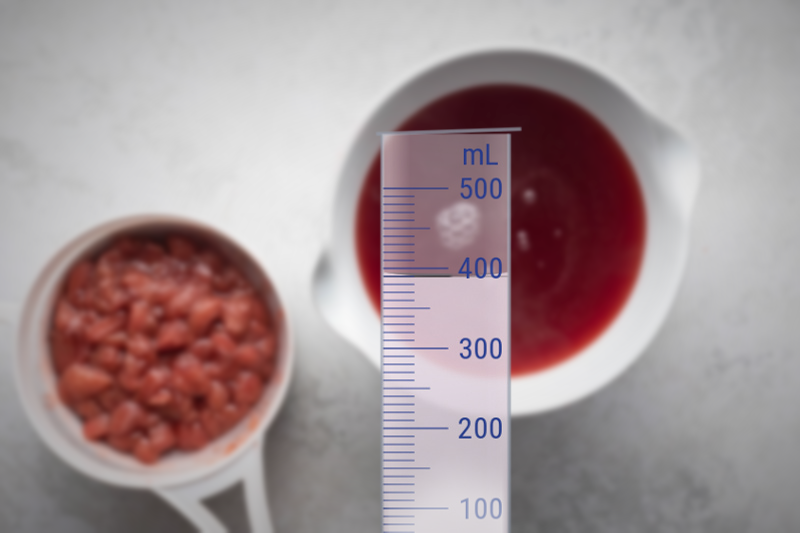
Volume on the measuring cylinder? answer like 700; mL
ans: 390; mL
